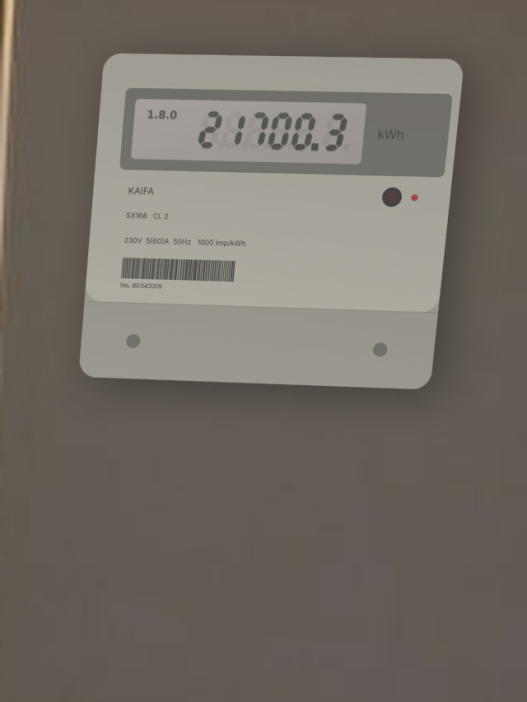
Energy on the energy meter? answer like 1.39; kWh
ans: 21700.3; kWh
